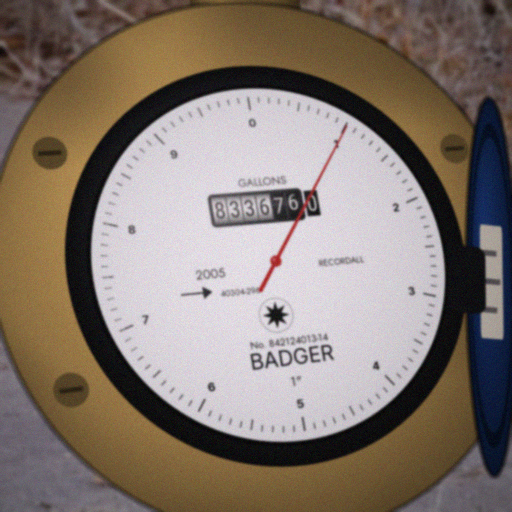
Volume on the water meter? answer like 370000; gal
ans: 8336761.0; gal
